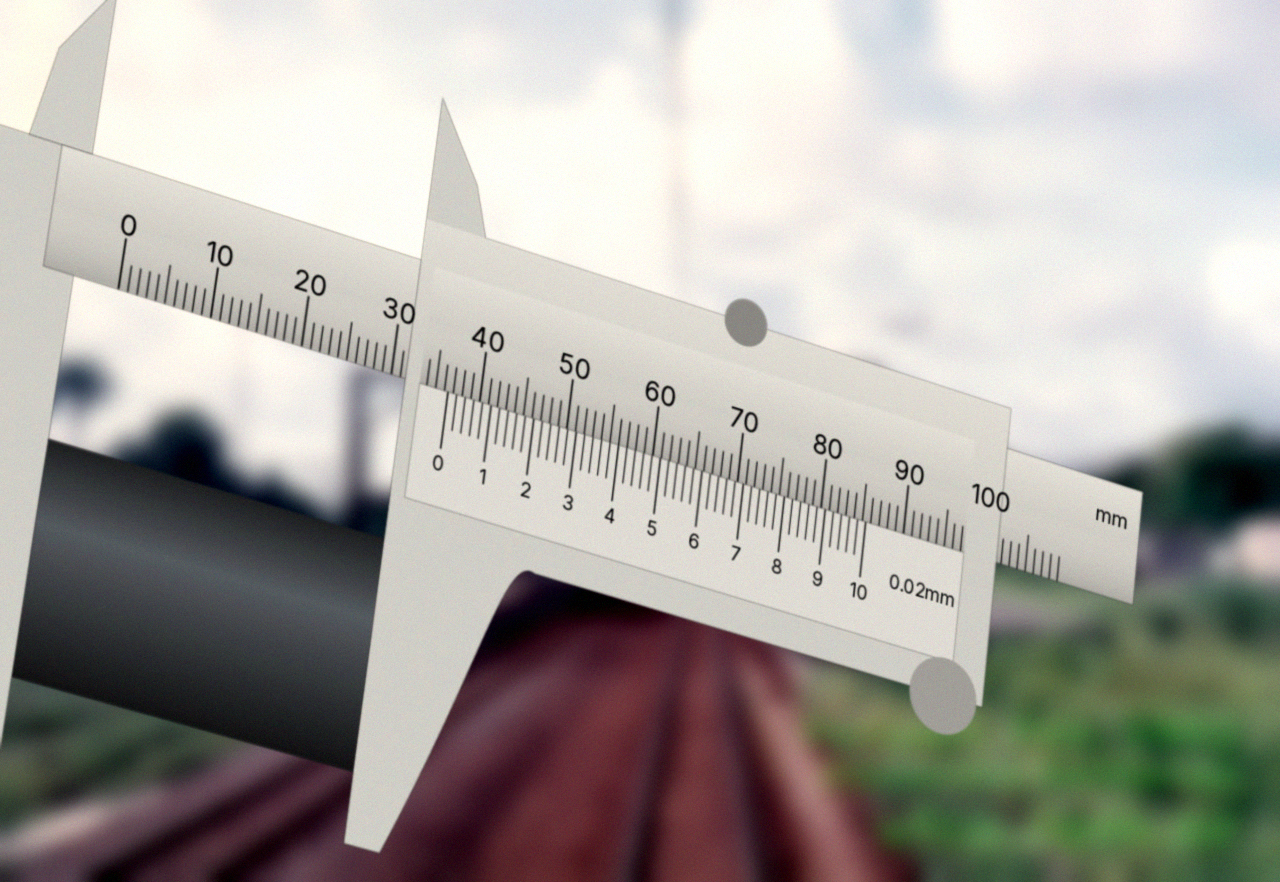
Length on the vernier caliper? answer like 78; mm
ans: 36.4; mm
